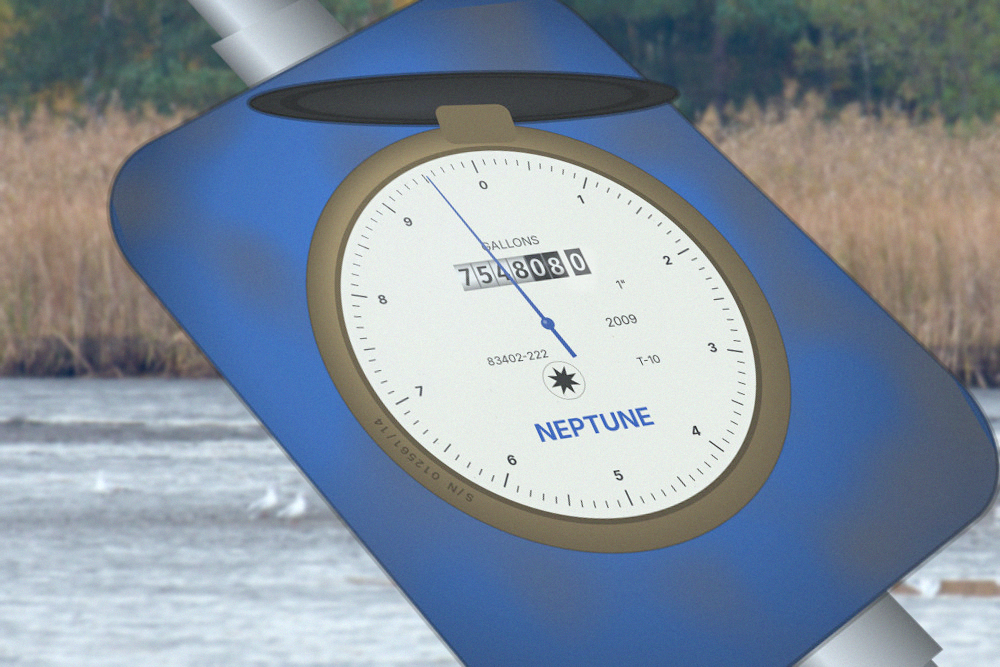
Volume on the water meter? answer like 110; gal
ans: 7548079.5; gal
